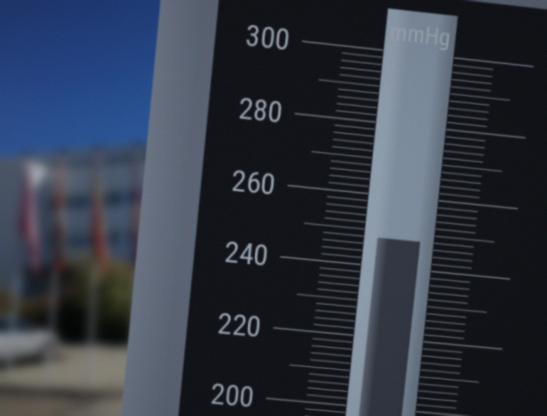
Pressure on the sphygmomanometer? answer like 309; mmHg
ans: 248; mmHg
